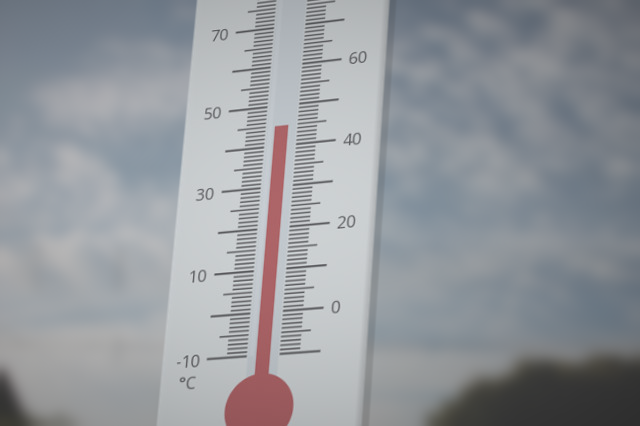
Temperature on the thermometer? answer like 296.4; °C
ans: 45; °C
